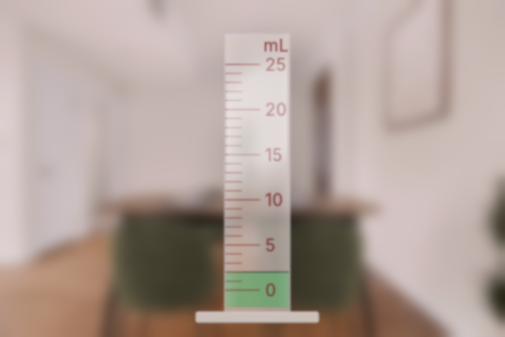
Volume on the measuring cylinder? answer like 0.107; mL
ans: 2; mL
